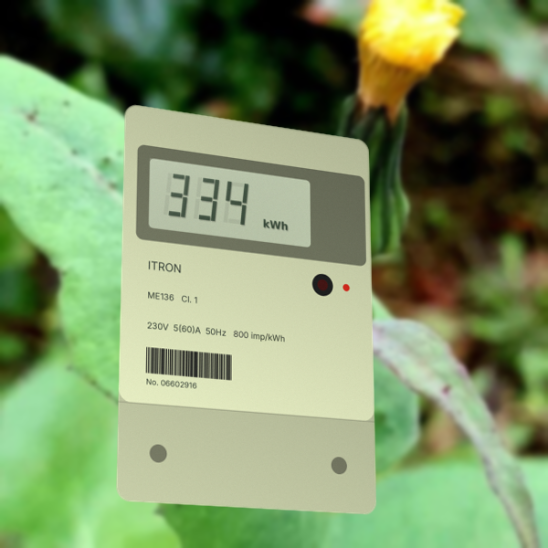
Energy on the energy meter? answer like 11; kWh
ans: 334; kWh
